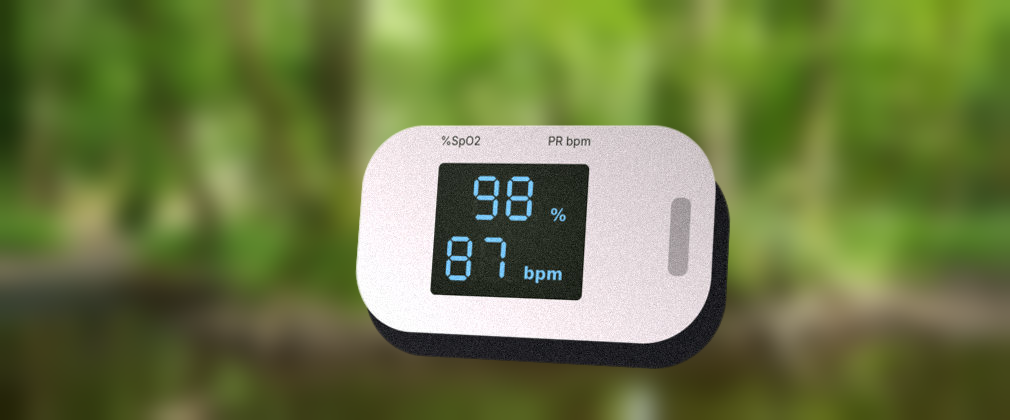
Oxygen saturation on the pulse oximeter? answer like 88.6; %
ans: 98; %
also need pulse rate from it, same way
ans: 87; bpm
